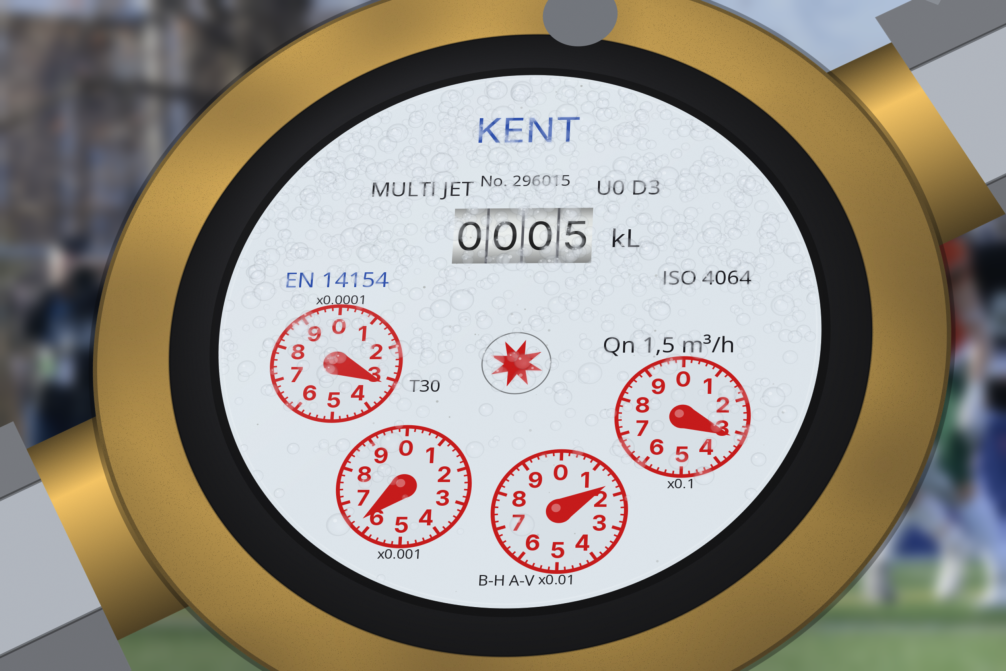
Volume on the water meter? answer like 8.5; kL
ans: 5.3163; kL
